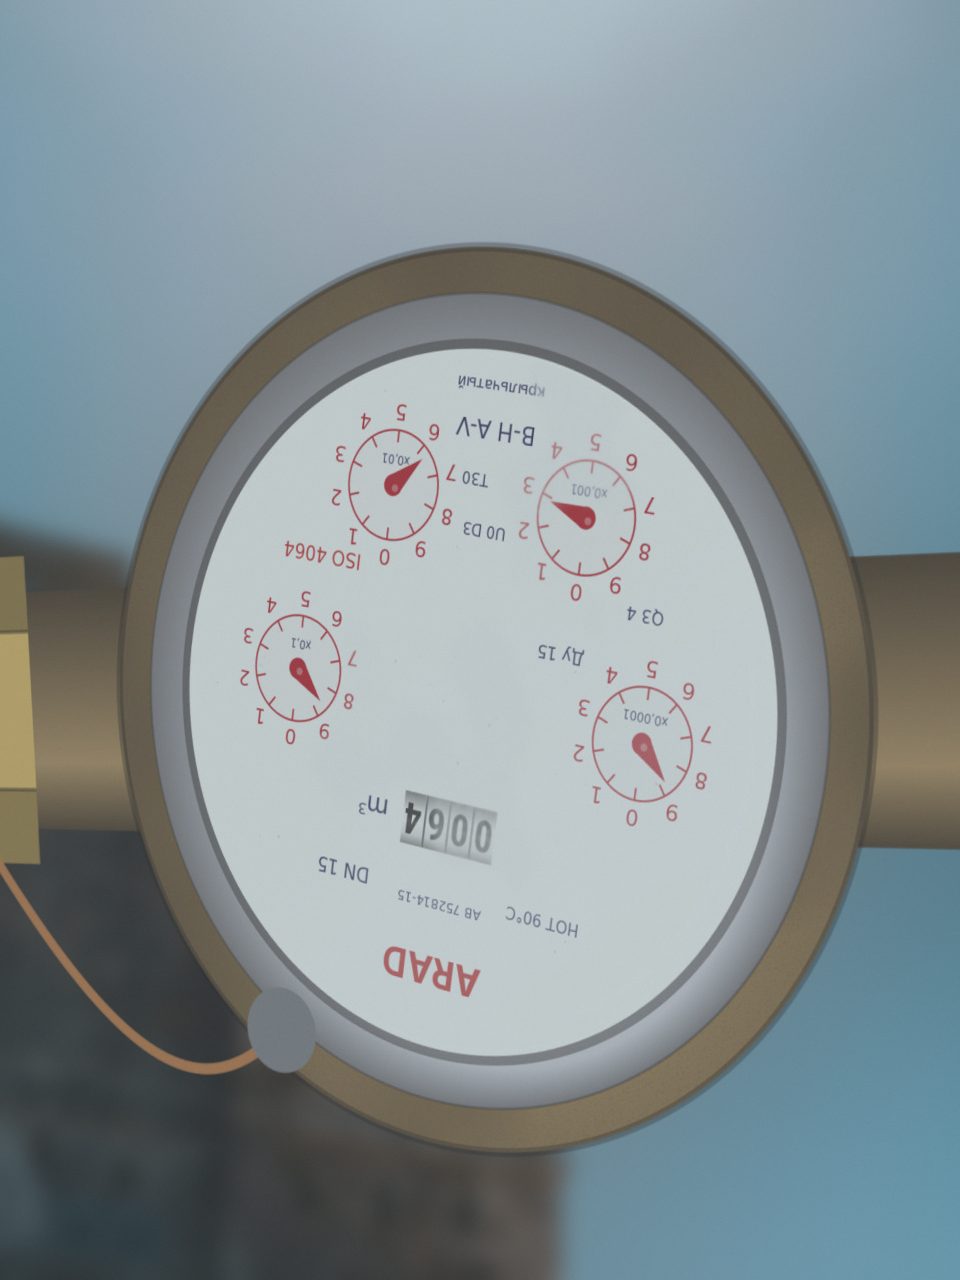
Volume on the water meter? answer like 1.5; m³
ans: 64.8628; m³
